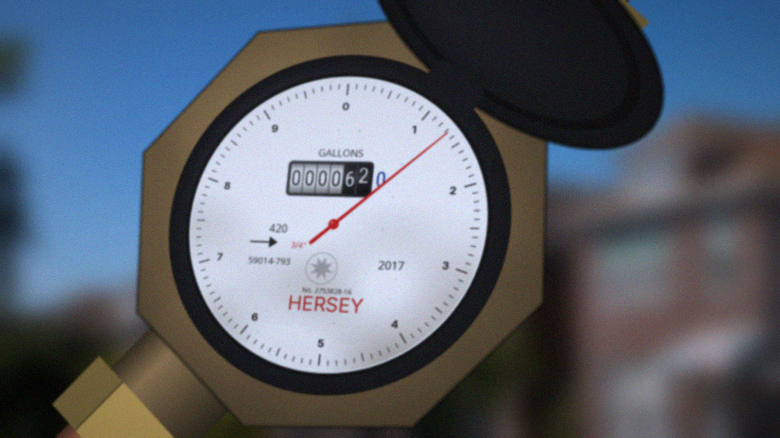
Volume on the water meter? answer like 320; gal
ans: 621.3; gal
